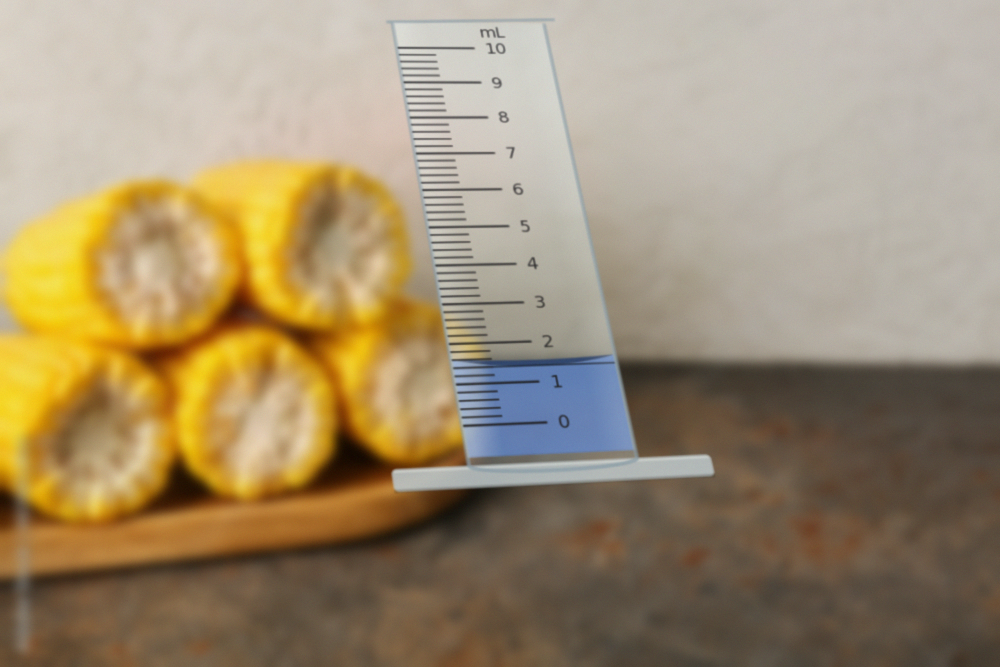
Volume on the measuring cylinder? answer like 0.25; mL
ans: 1.4; mL
